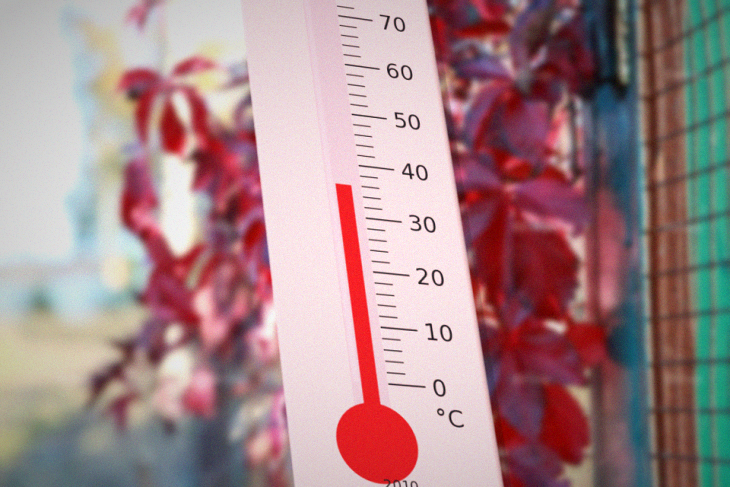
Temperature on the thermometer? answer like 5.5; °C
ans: 36; °C
